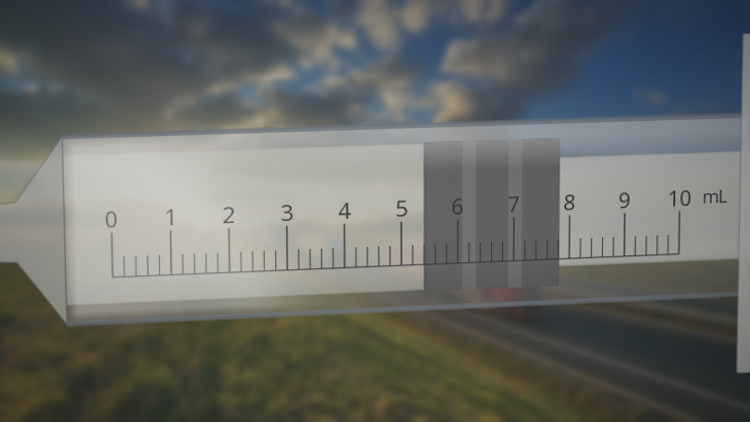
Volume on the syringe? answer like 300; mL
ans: 5.4; mL
